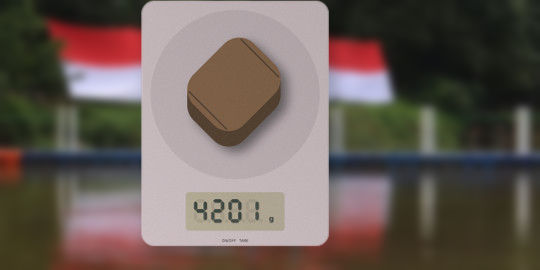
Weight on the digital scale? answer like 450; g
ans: 4201; g
